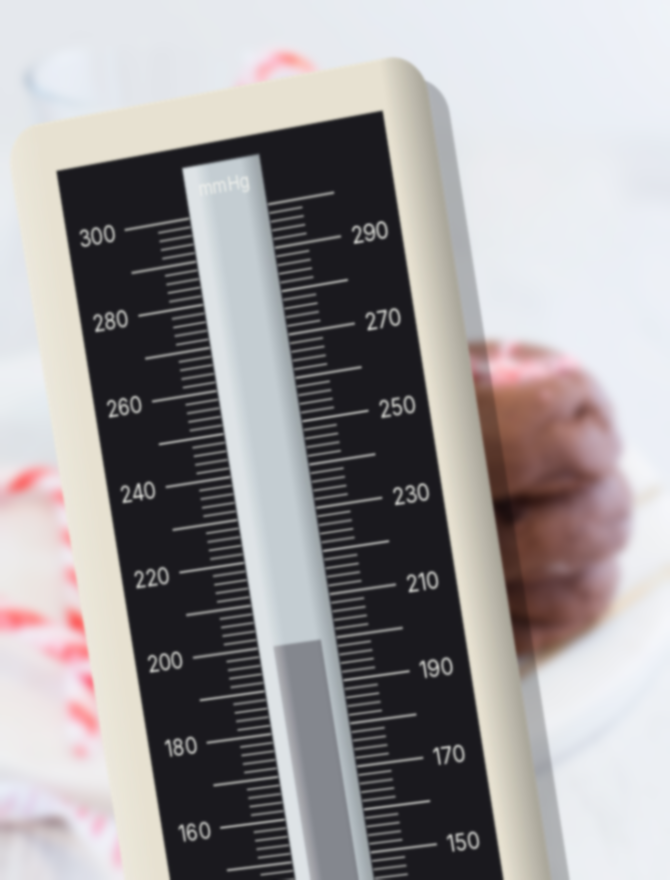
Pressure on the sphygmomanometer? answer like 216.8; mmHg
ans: 200; mmHg
